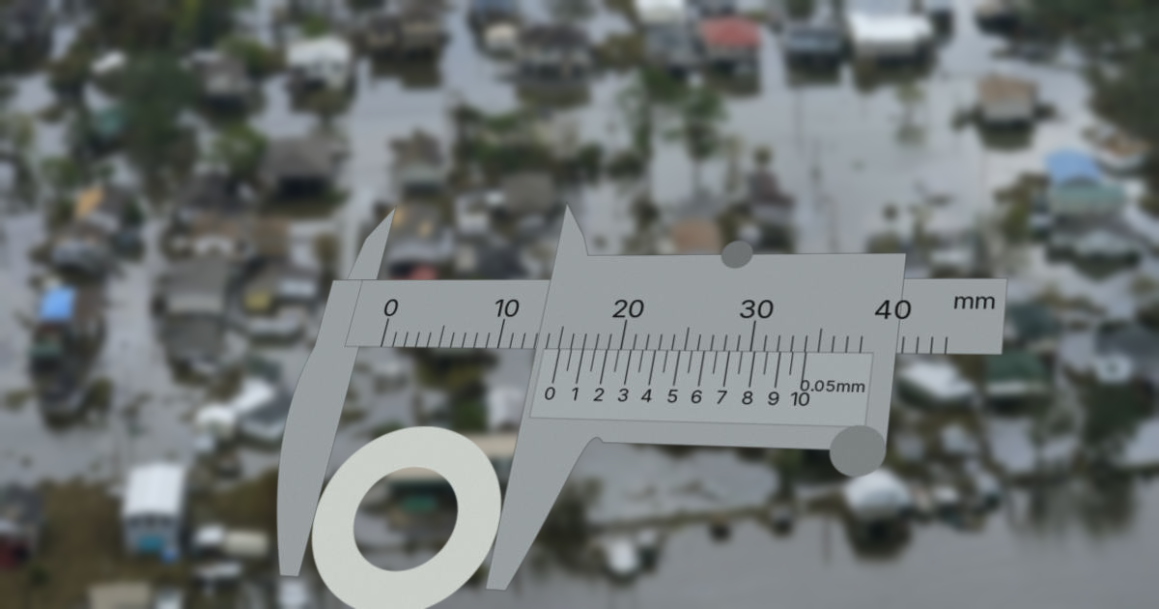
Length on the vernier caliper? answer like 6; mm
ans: 15.1; mm
